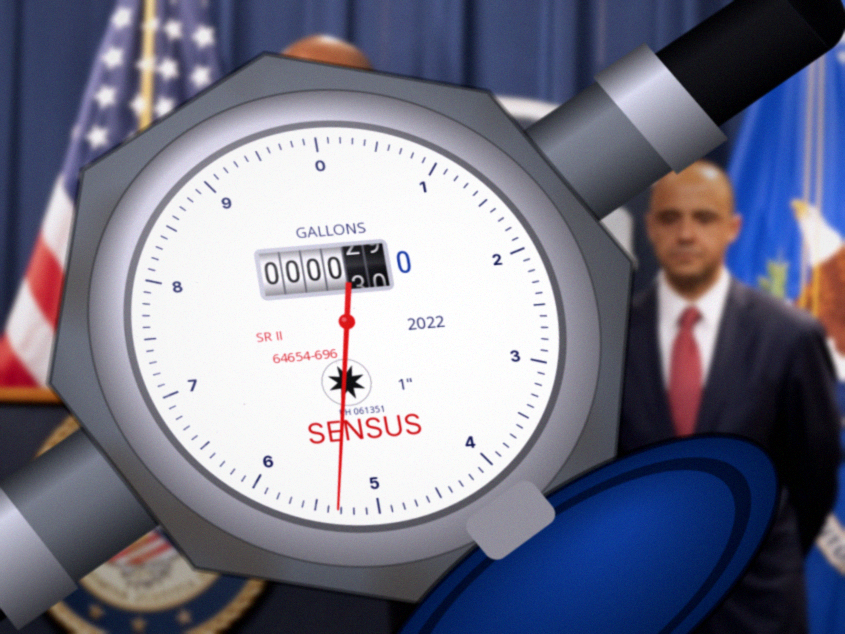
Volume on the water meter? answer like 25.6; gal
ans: 295.3; gal
